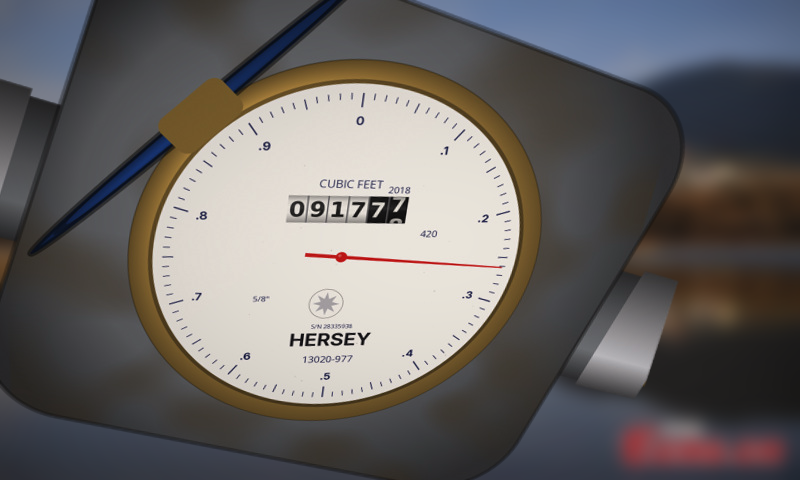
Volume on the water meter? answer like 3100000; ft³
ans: 91777.26; ft³
